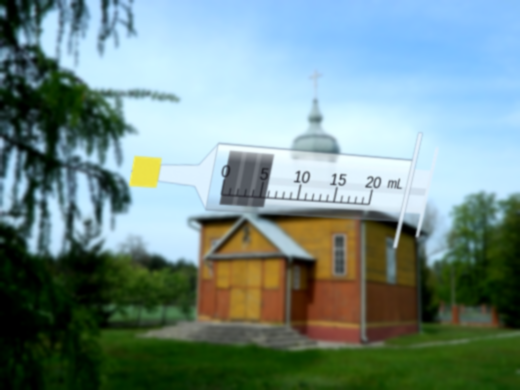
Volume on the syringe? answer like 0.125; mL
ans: 0; mL
